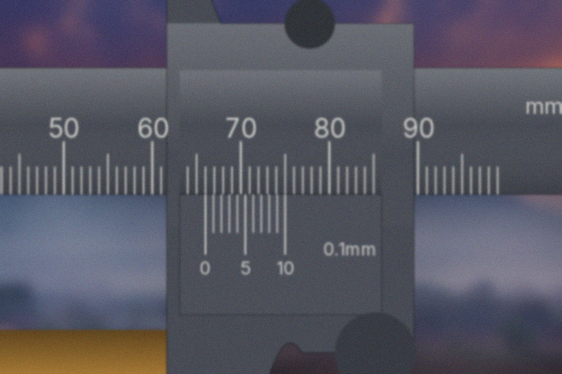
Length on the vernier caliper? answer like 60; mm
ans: 66.0; mm
